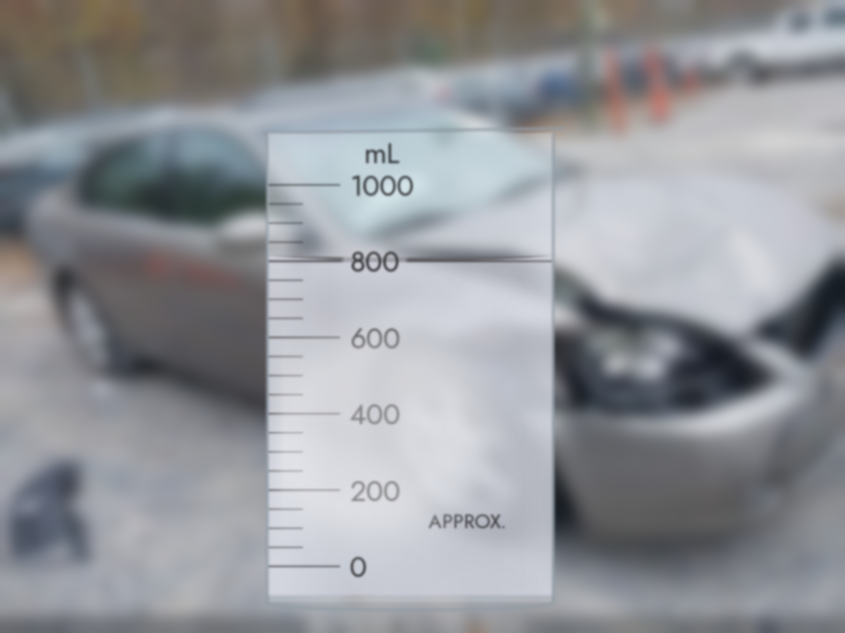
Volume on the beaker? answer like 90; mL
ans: 800; mL
